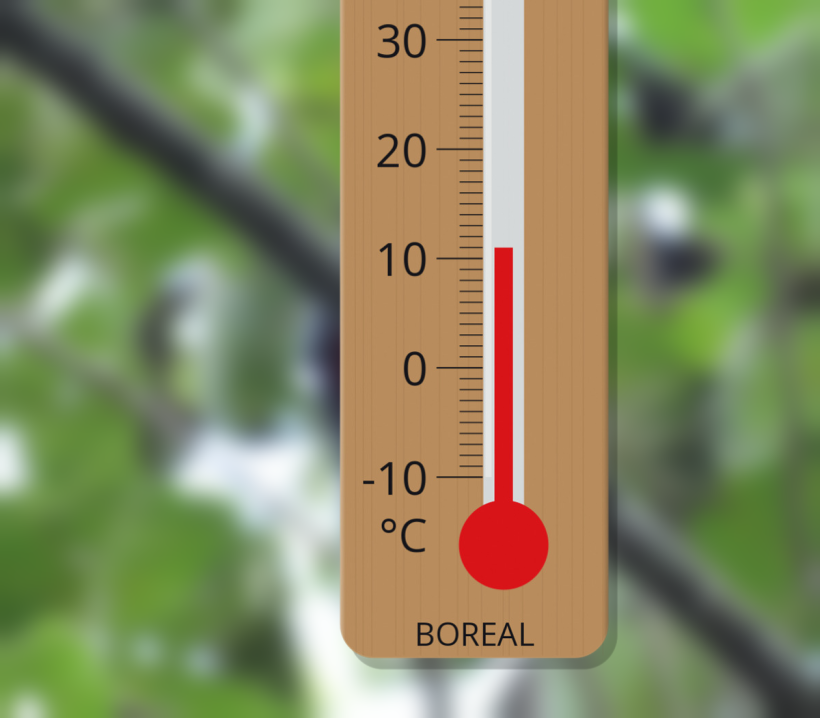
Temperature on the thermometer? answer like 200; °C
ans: 11; °C
